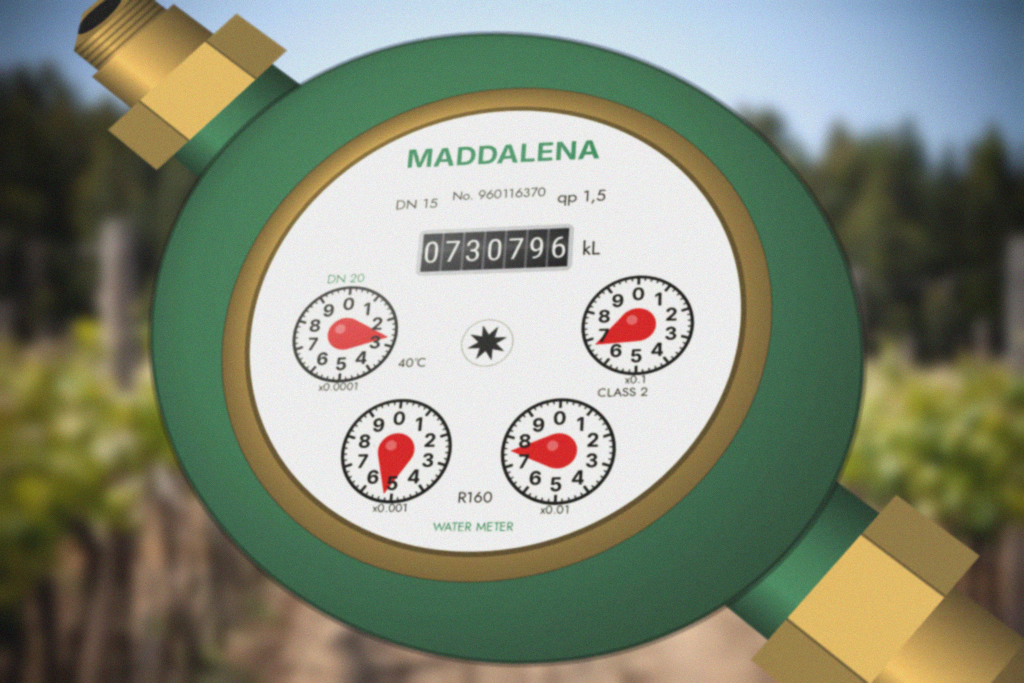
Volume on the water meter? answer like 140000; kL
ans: 730796.6752; kL
